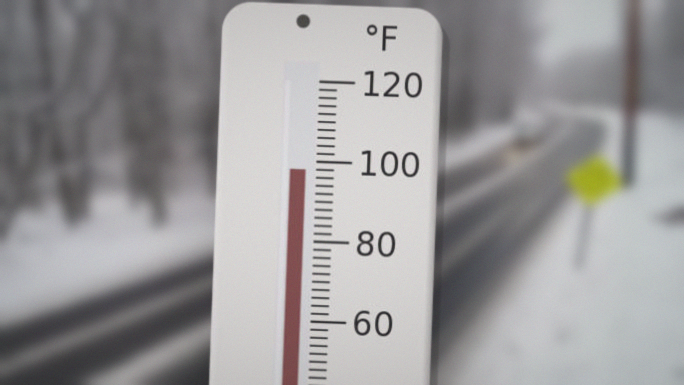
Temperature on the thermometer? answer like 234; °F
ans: 98; °F
